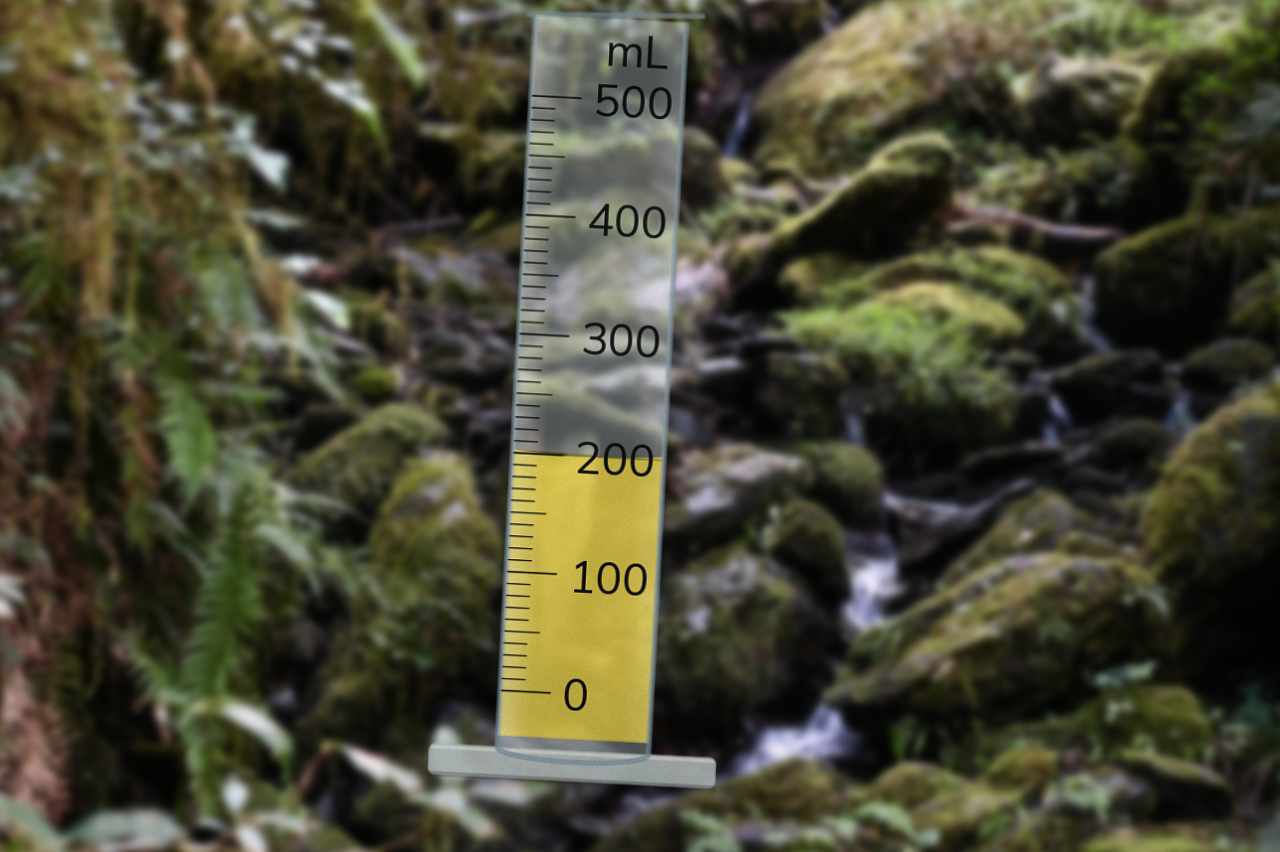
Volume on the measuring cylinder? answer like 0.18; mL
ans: 200; mL
